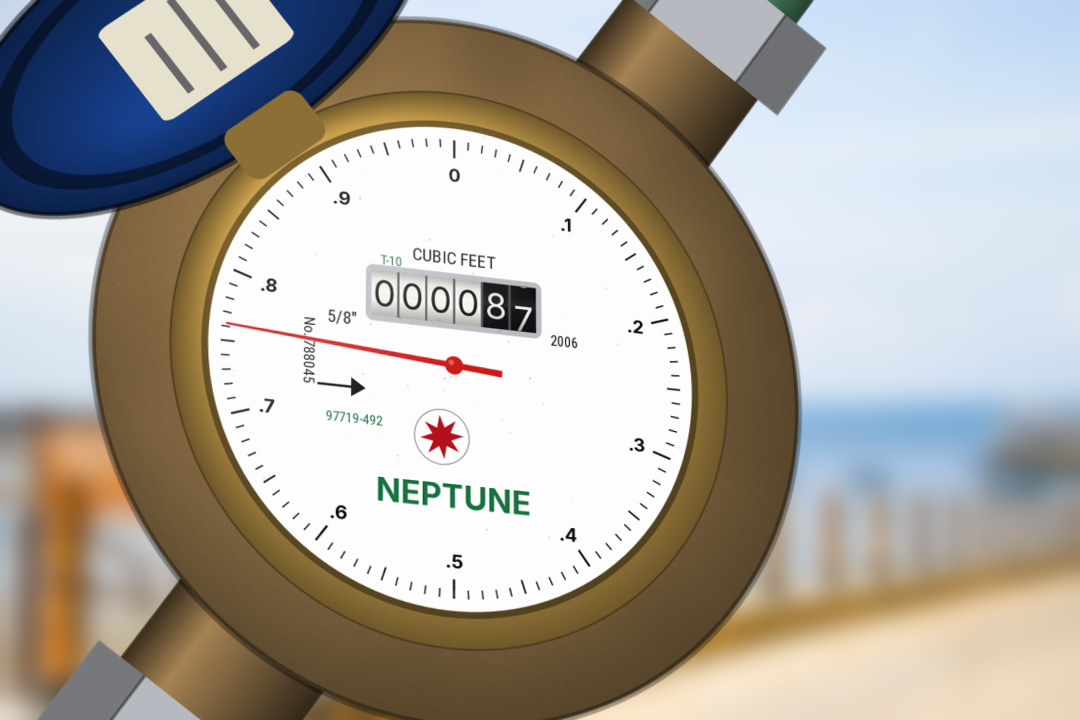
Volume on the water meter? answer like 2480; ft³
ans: 86.76; ft³
